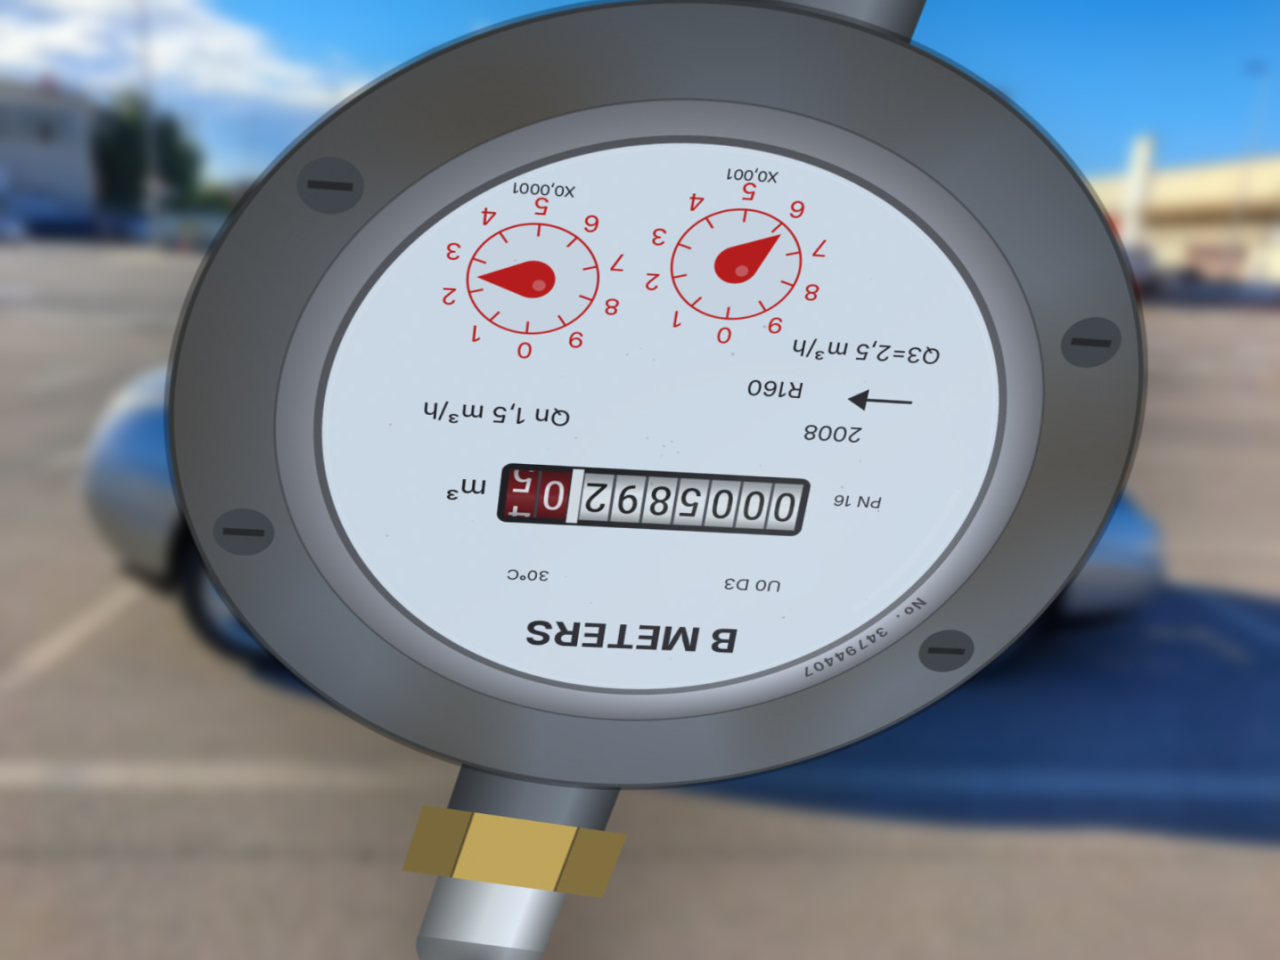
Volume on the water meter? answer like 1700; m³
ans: 5892.0462; m³
